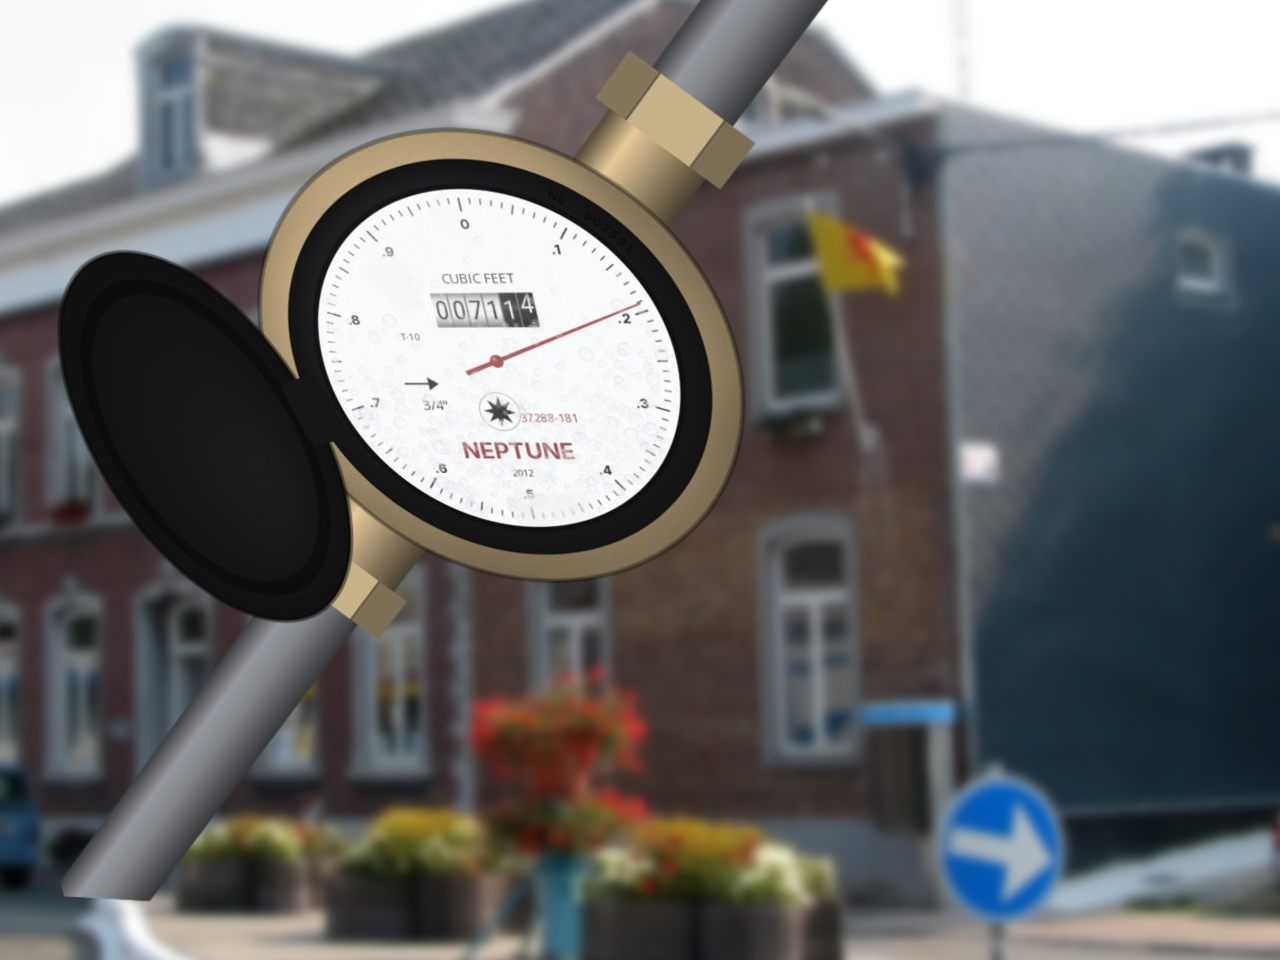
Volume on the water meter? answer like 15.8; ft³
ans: 7114.19; ft³
